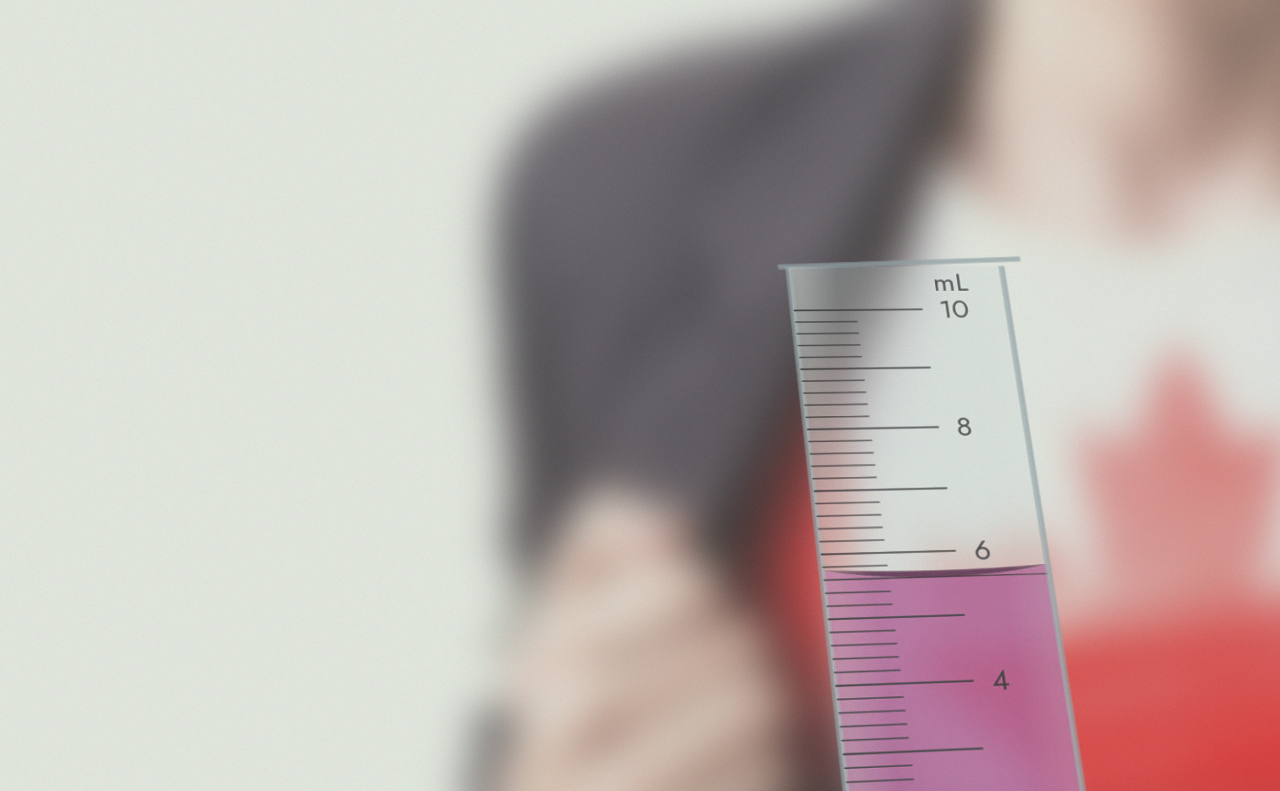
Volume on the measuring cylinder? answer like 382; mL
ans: 5.6; mL
